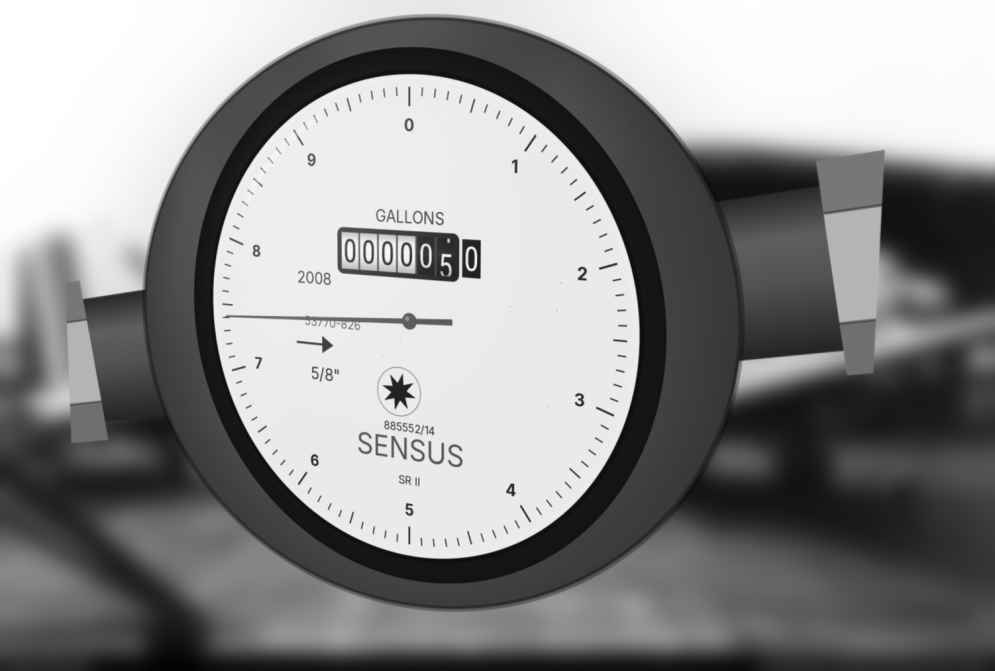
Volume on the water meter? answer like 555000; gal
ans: 47.4; gal
